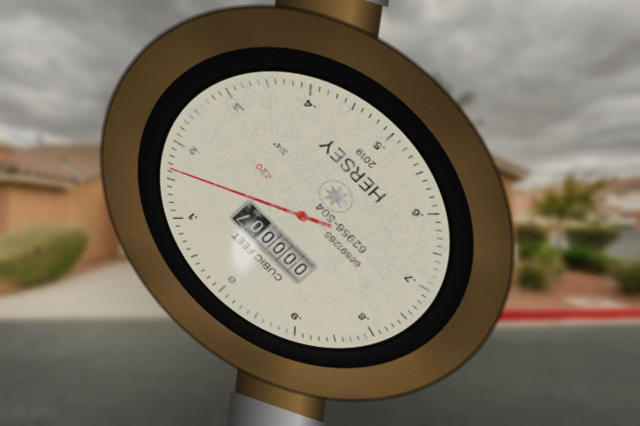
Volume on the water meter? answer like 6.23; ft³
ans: 7.16; ft³
